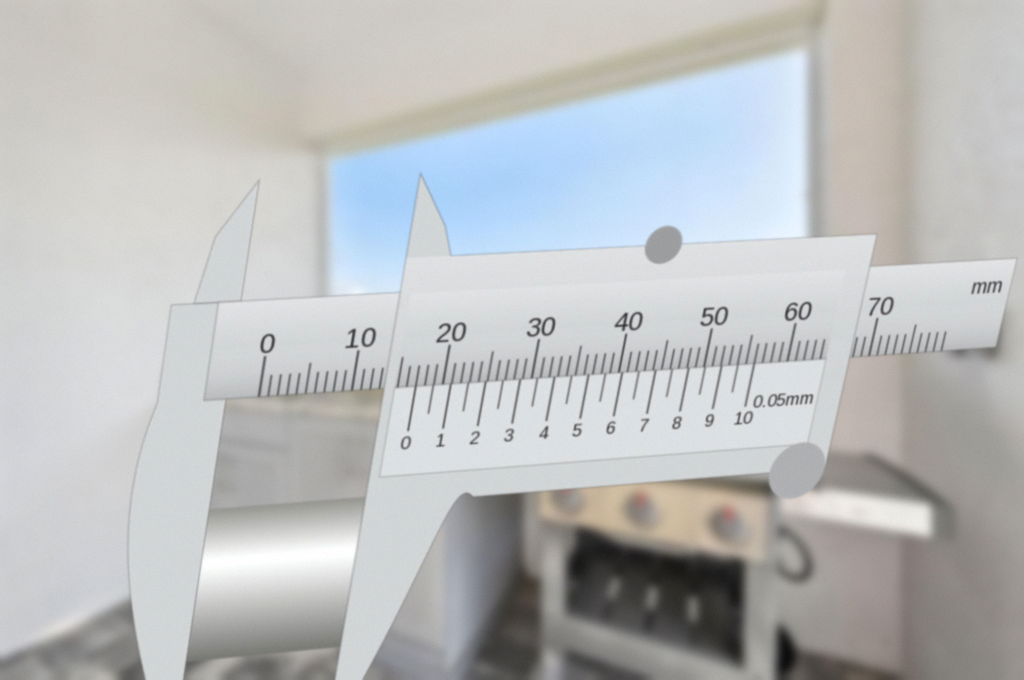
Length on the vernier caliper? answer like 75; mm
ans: 17.0; mm
